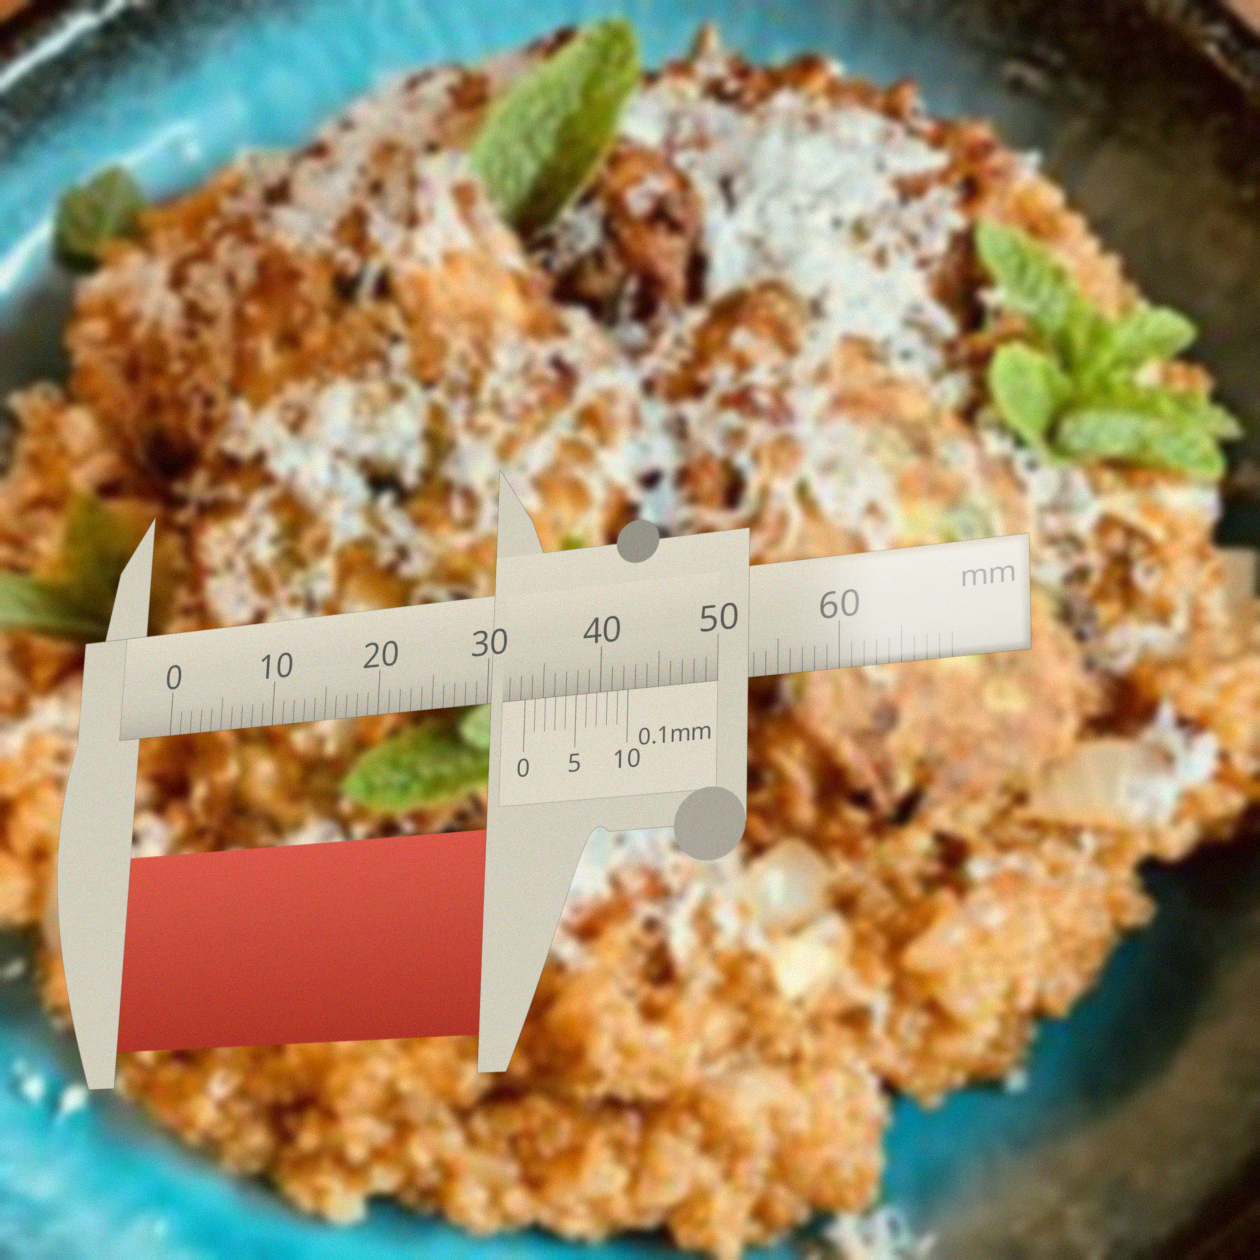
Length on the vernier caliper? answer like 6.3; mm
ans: 33.4; mm
